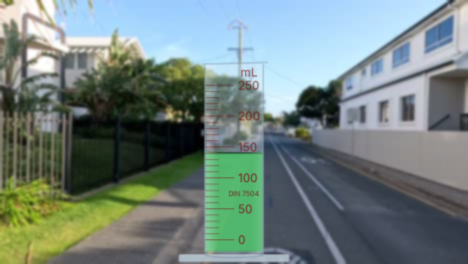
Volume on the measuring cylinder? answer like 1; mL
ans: 140; mL
